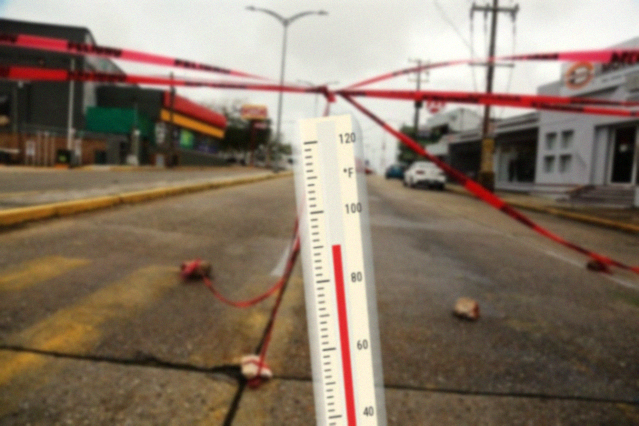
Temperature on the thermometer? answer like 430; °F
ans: 90; °F
